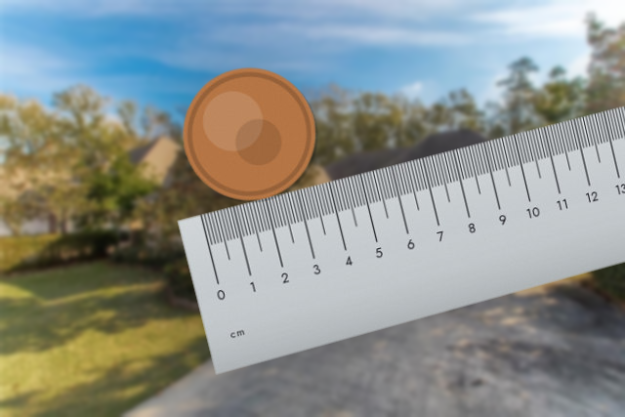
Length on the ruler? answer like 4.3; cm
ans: 4; cm
